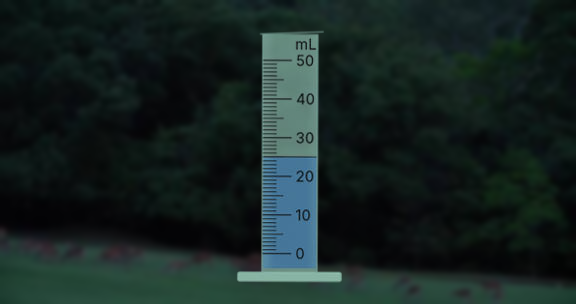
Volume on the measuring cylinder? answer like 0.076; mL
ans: 25; mL
